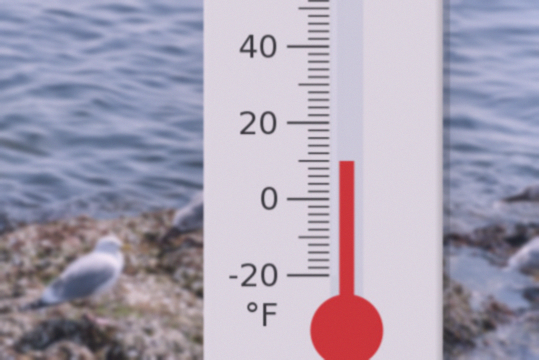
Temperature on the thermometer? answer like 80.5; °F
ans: 10; °F
